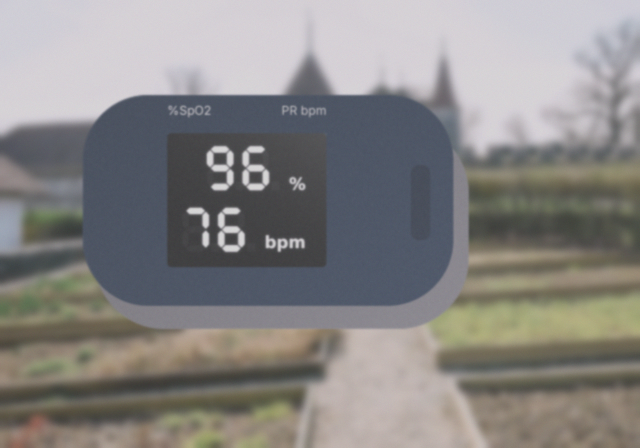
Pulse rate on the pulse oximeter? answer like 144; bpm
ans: 76; bpm
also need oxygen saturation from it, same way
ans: 96; %
